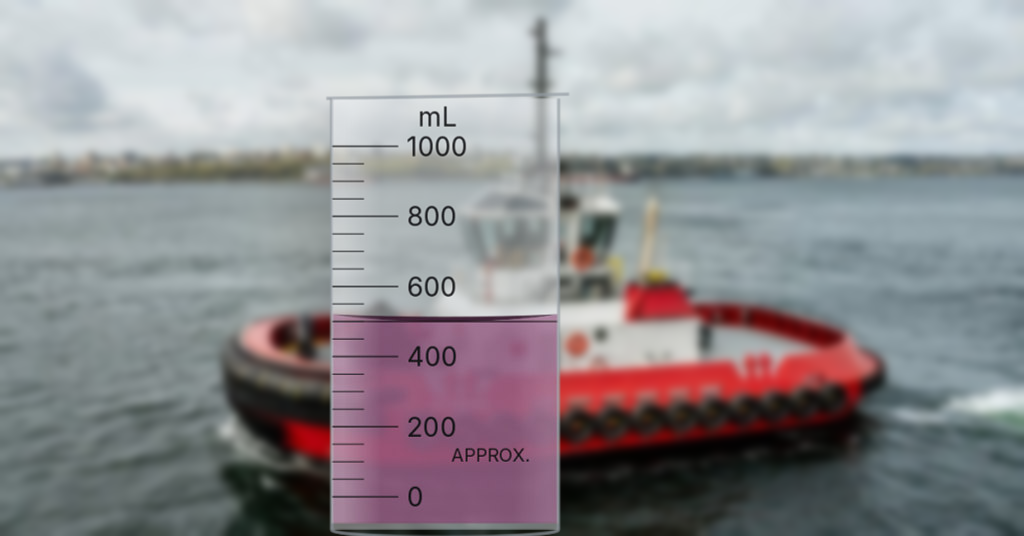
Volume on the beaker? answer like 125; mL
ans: 500; mL
